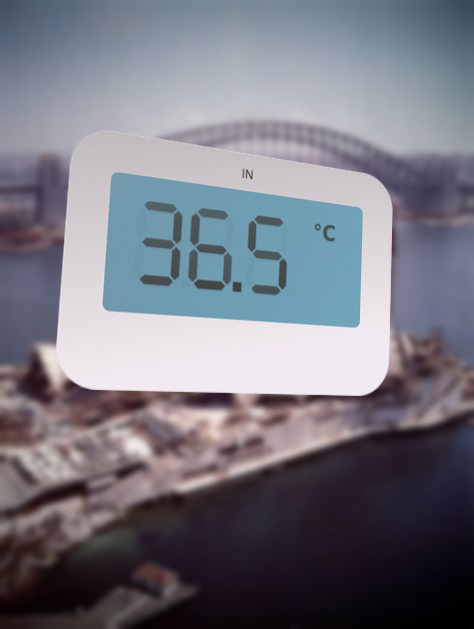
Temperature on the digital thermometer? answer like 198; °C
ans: 36.5; °C
